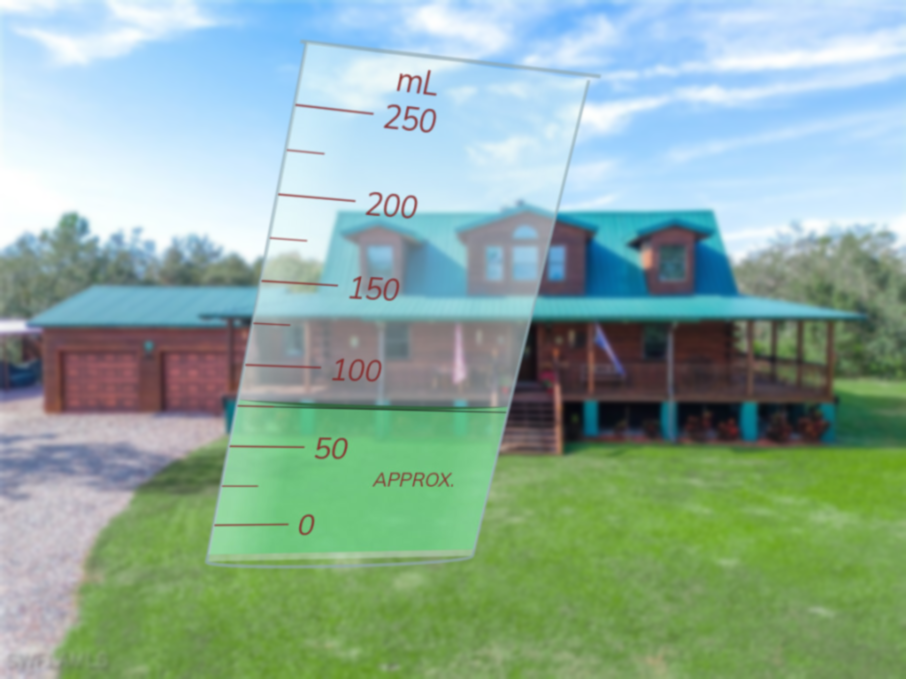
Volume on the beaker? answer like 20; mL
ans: 75; mL
